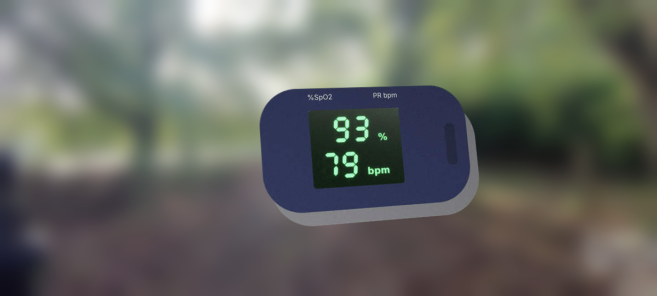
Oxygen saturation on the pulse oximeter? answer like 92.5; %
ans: 93; %
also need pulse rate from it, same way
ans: 79; bpm
